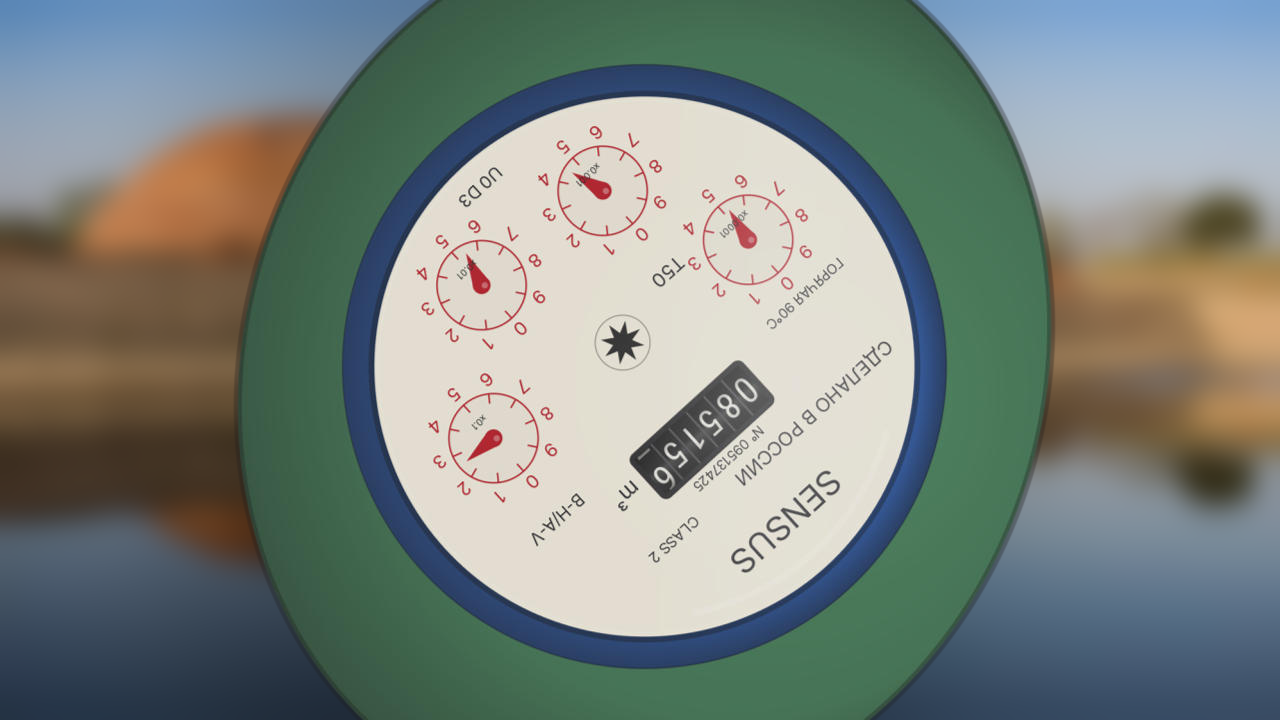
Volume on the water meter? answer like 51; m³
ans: 85156.2545; m³
